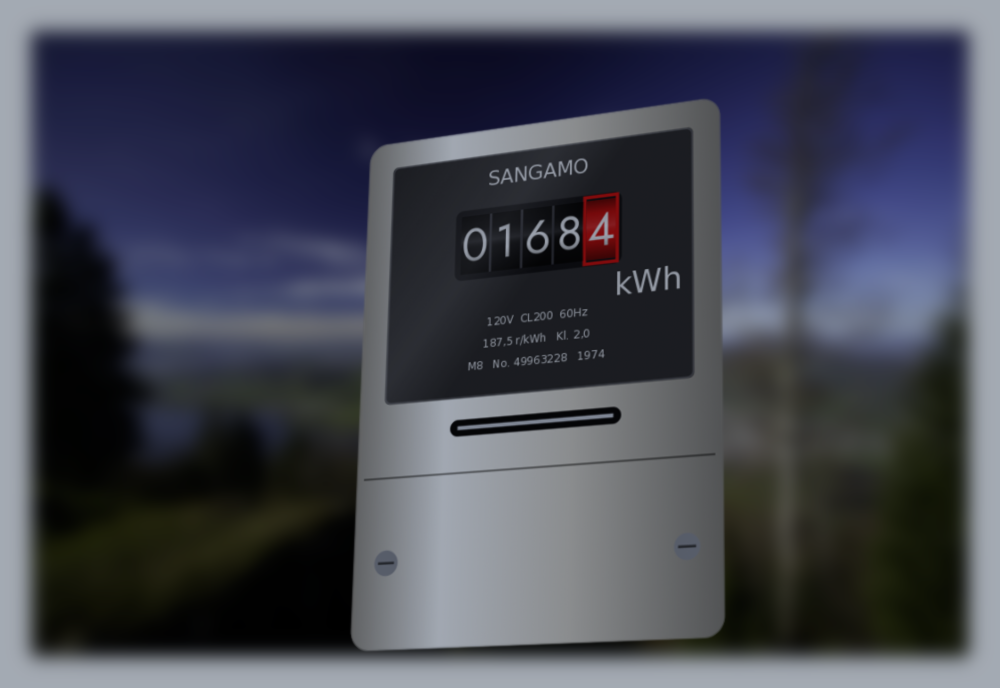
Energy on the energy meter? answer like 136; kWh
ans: 168.4; kWh
